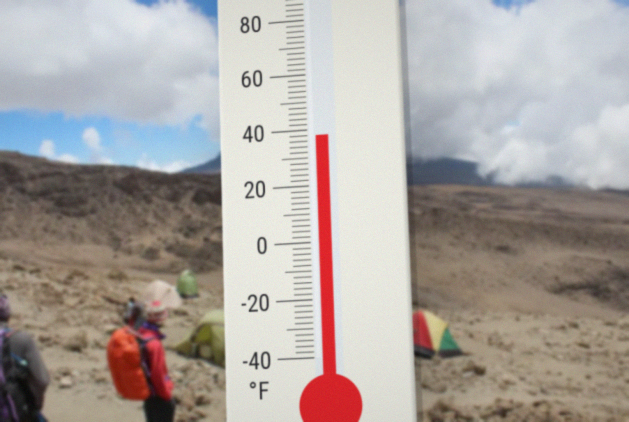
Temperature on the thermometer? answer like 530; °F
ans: 38; °F
